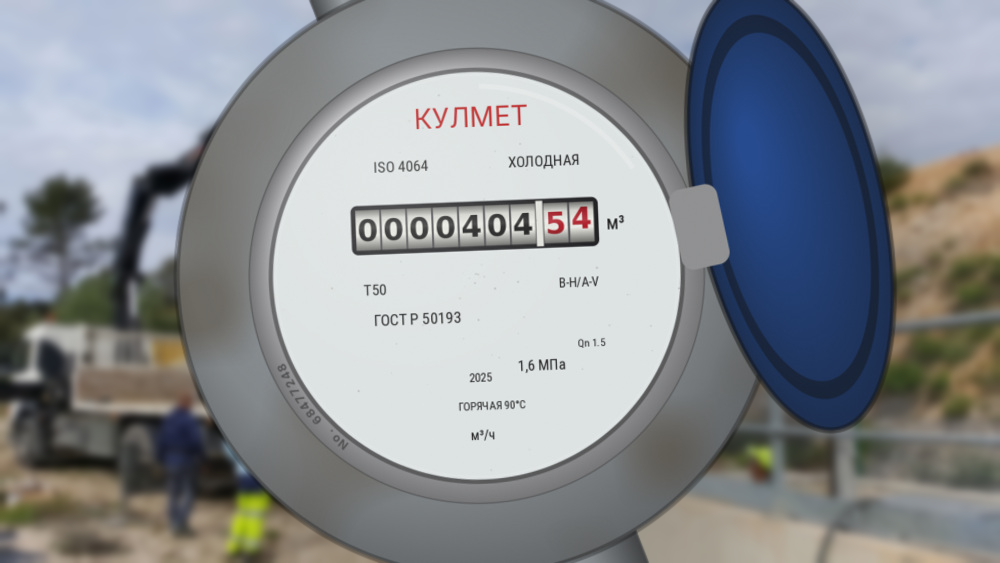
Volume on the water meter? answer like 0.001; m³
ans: 404.54; m³
